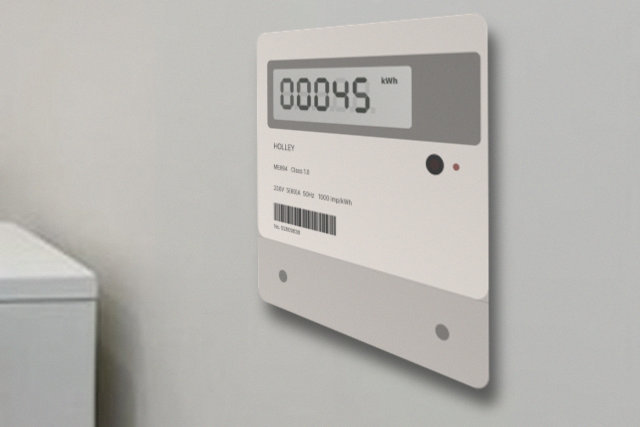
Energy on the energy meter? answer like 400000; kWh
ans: 45; kWh
